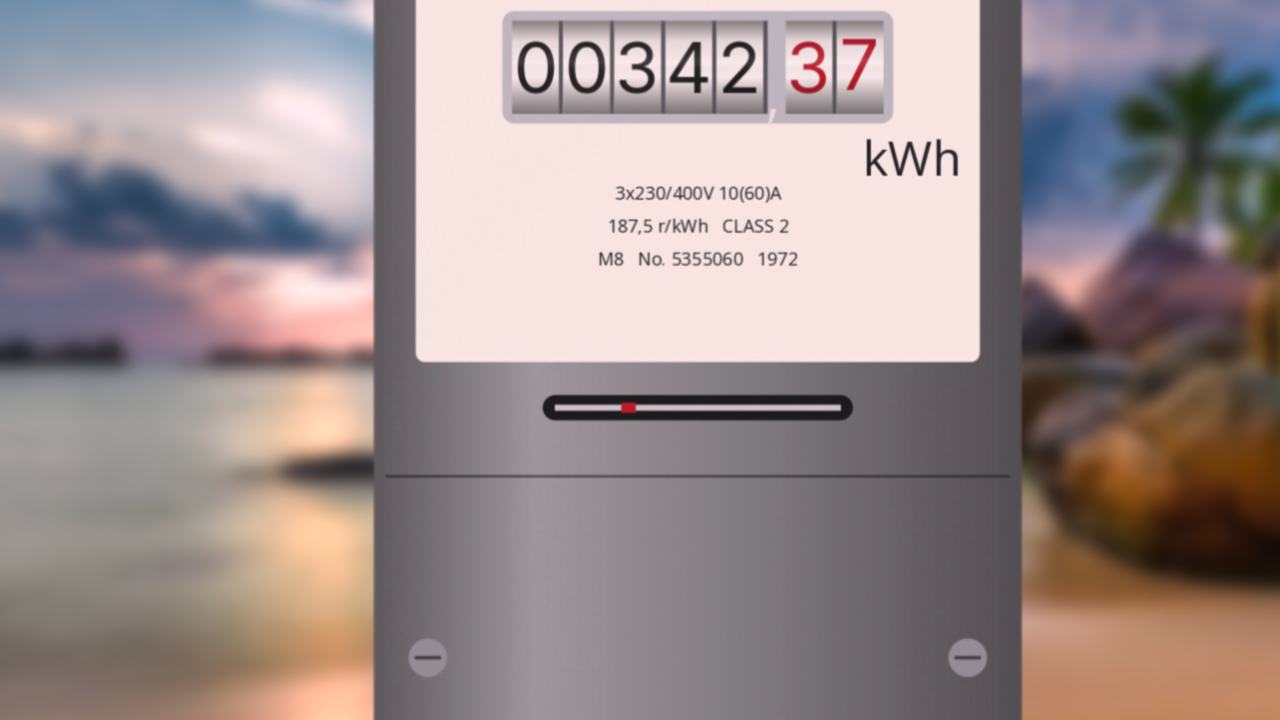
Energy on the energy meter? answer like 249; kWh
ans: 342.37; kWh
